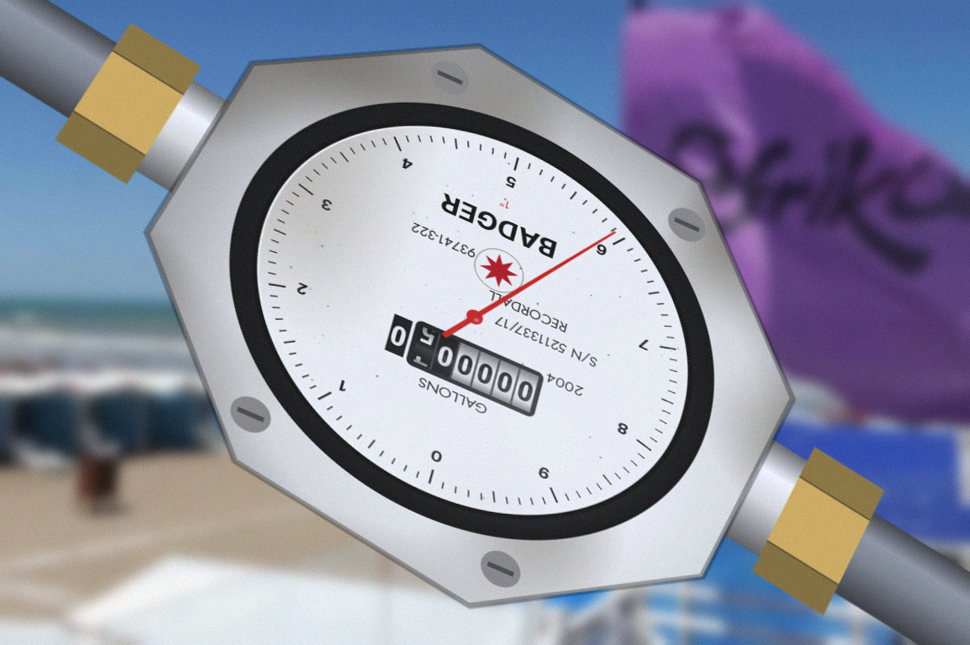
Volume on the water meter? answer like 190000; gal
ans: 45.9; gal
